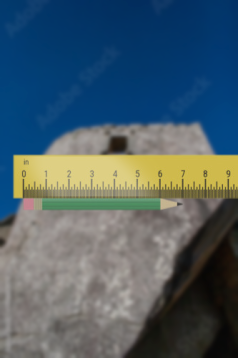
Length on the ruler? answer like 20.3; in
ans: 7; in
